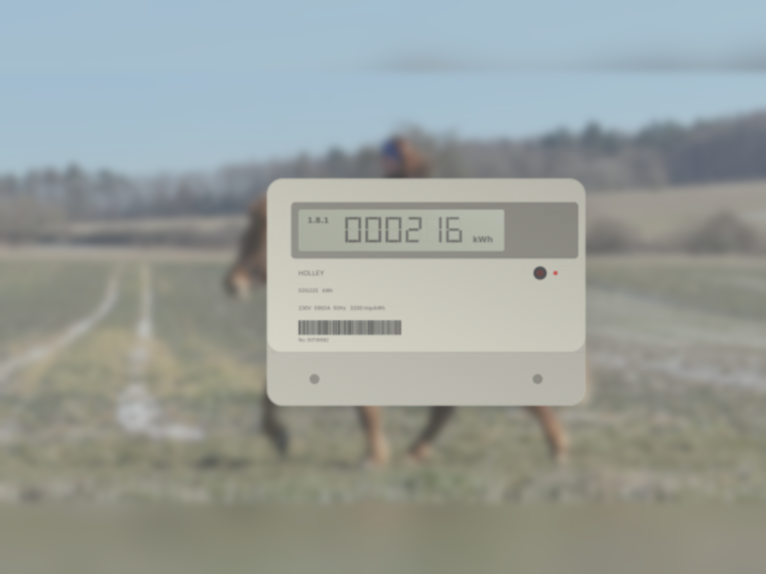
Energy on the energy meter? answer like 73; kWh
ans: 216; kWh
